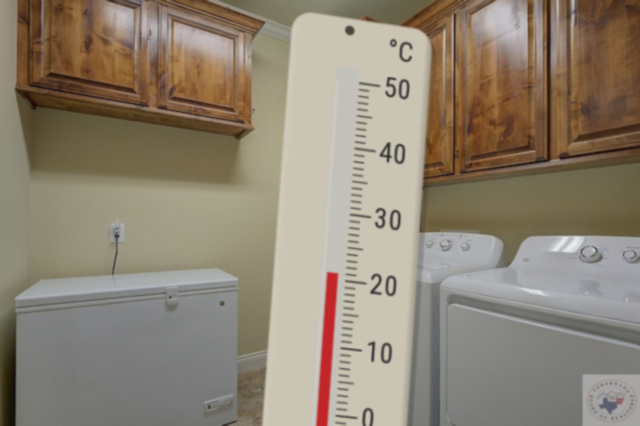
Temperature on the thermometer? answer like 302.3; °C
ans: 21; °C
